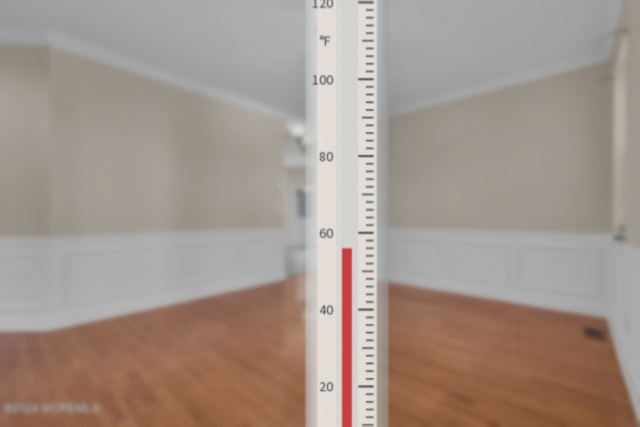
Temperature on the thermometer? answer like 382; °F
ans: 56; °F
